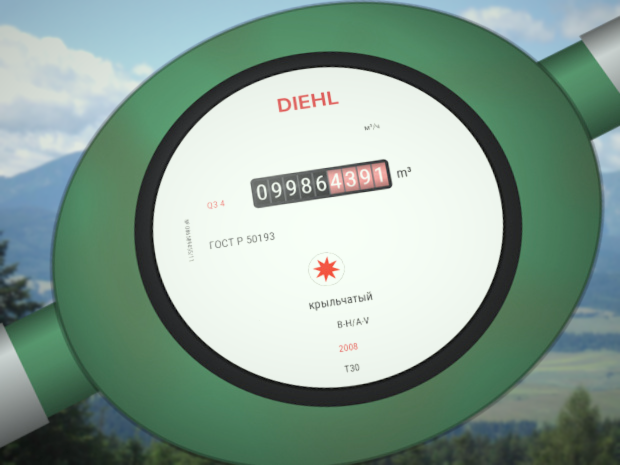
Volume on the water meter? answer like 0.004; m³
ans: 9986.4391; m³
